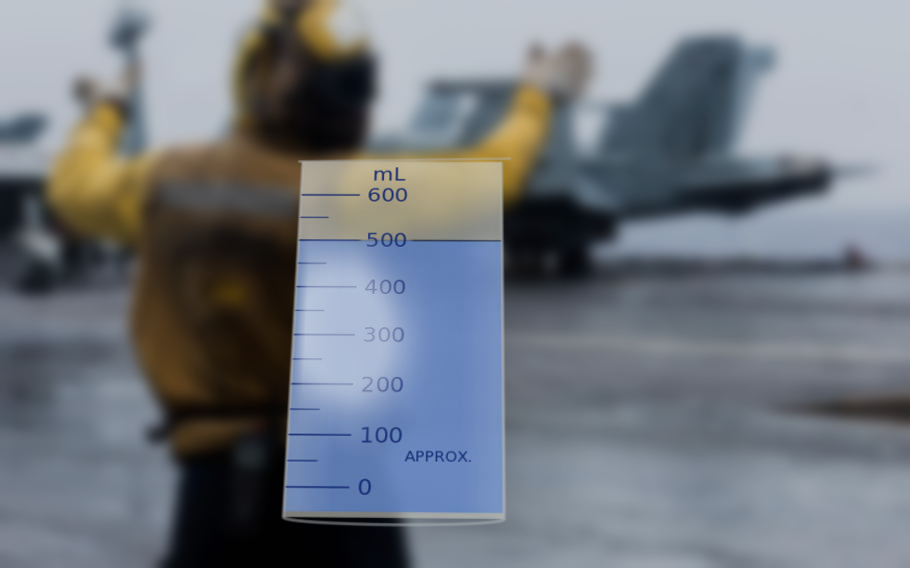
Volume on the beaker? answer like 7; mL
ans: 500; mL
